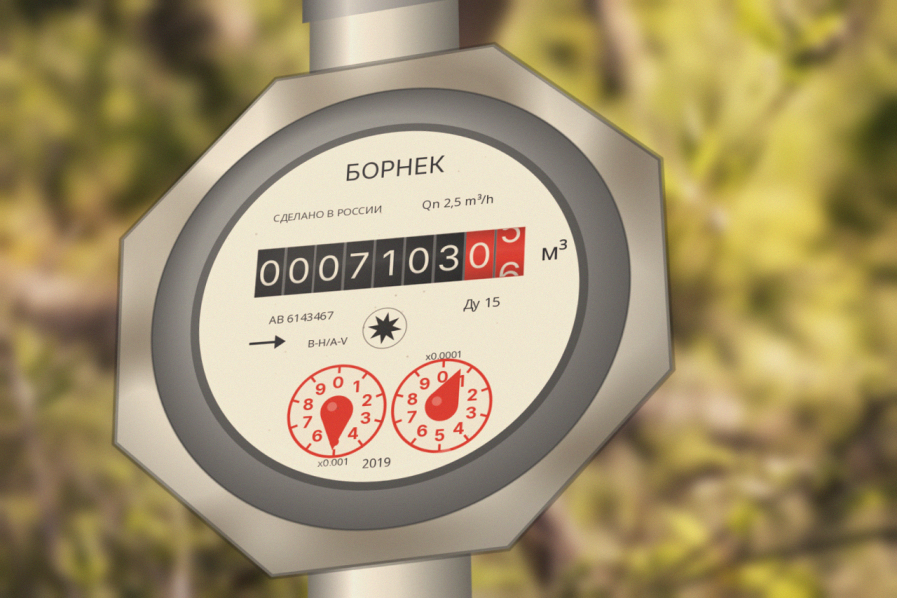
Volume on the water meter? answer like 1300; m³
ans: 7103.0550; m³
